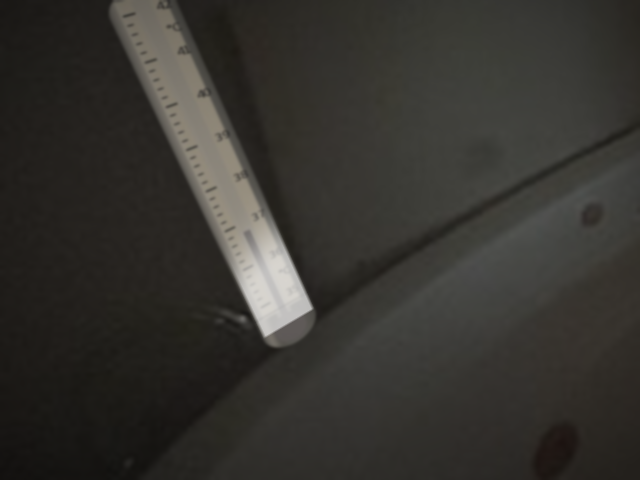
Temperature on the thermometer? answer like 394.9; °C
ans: 36.8; °C
